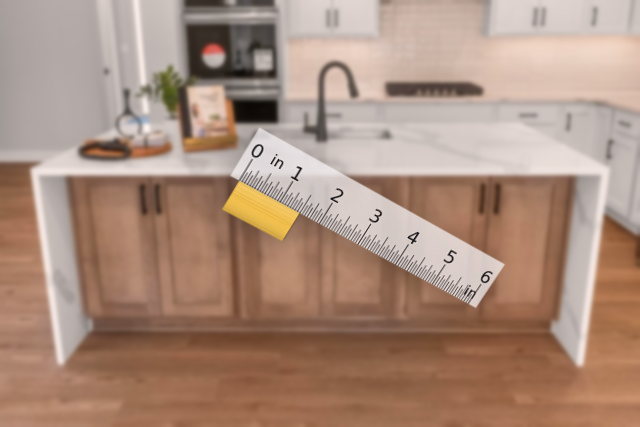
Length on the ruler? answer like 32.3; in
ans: 1.5; in
